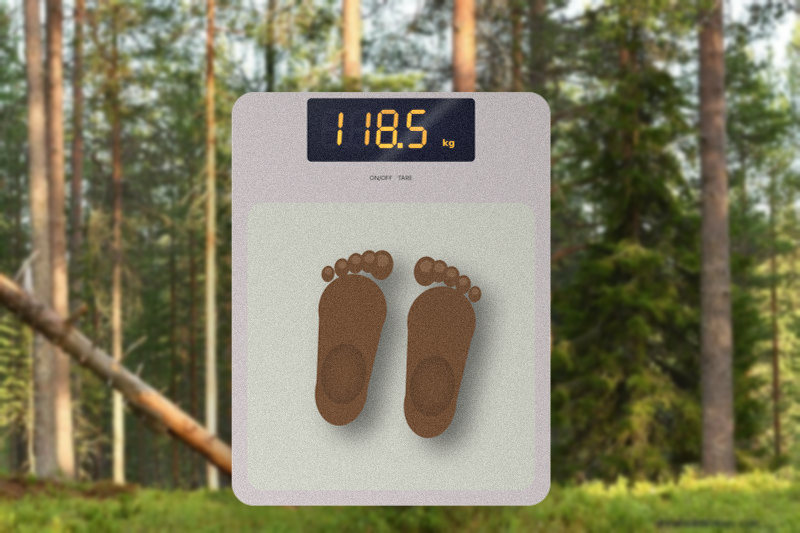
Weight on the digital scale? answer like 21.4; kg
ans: 118.5; kg
